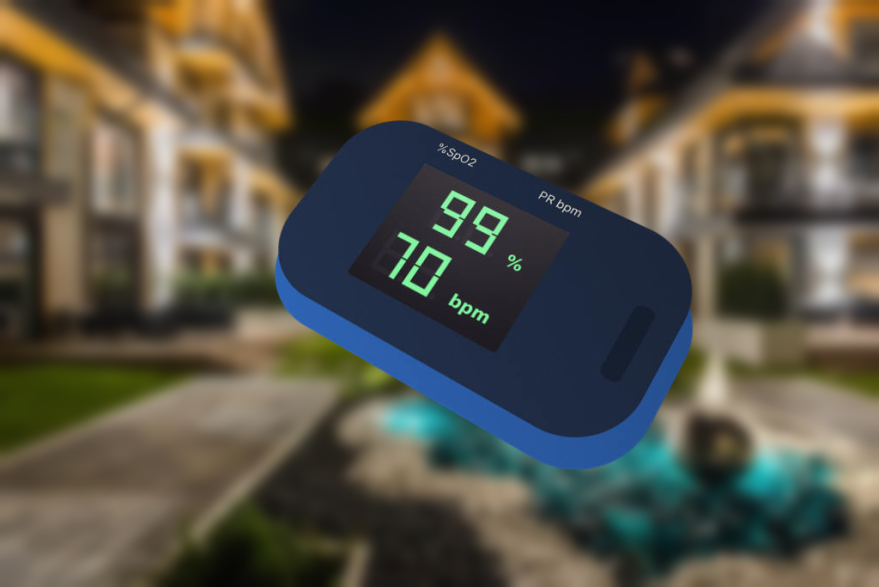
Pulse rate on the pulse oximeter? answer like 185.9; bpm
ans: 70; bpm
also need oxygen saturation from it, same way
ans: 99; %
